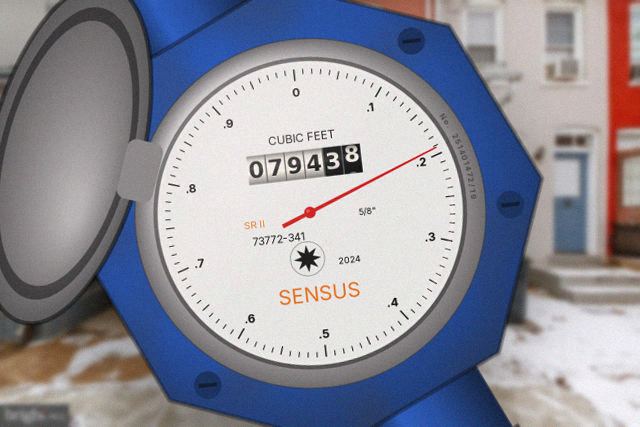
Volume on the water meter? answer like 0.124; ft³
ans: 79438.19; ft³
